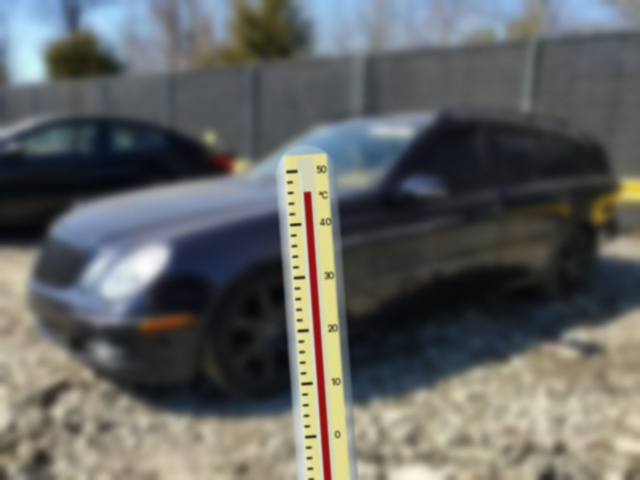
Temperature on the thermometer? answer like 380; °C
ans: 46; °C
